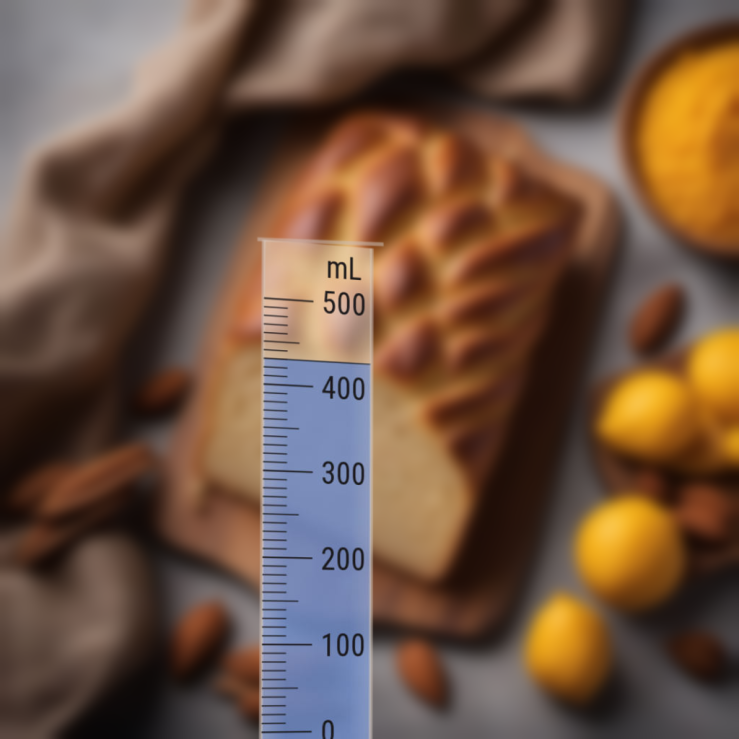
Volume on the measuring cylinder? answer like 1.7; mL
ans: 430; mL
